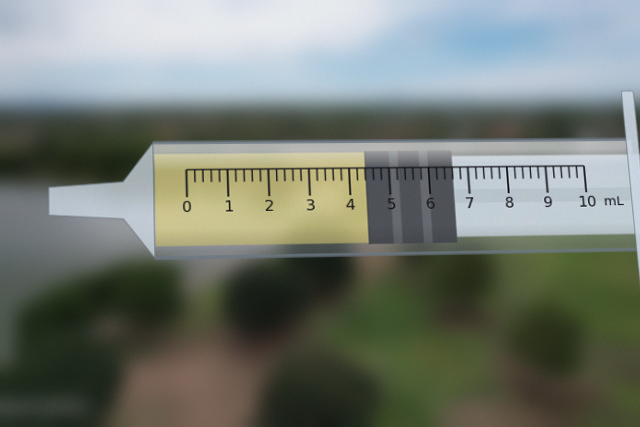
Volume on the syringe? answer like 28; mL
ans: 4.4; mL
